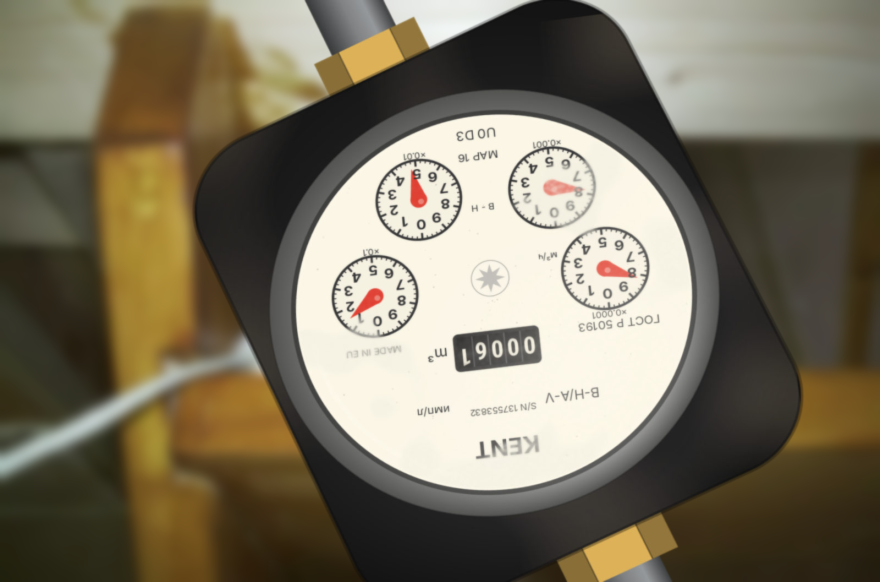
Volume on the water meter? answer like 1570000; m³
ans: 61.1478; m³
